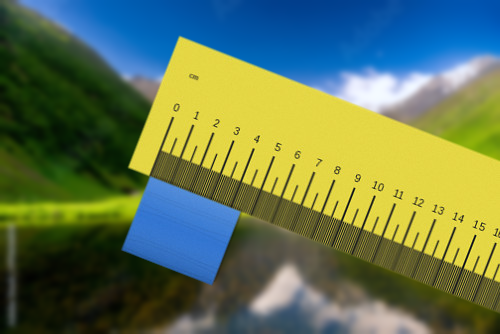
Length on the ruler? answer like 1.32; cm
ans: 4.5; cm
